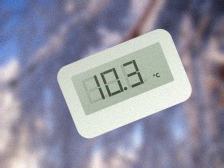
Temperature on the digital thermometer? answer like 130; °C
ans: 10.3; °C
